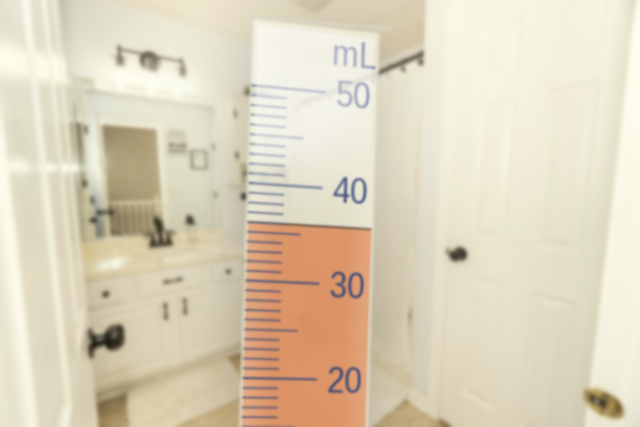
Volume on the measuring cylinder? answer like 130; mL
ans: 36; mL
